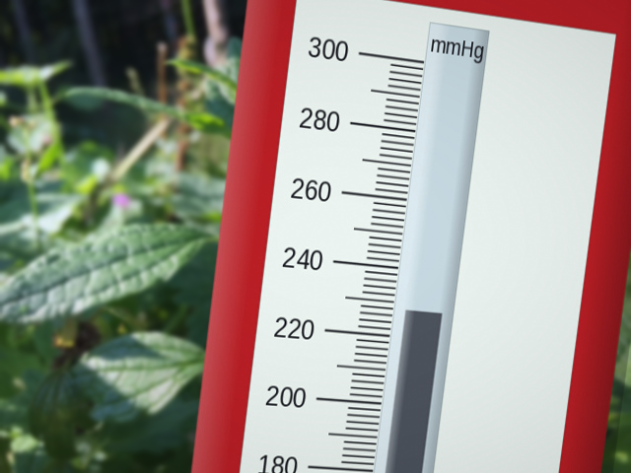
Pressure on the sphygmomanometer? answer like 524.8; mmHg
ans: 228; mmHg
